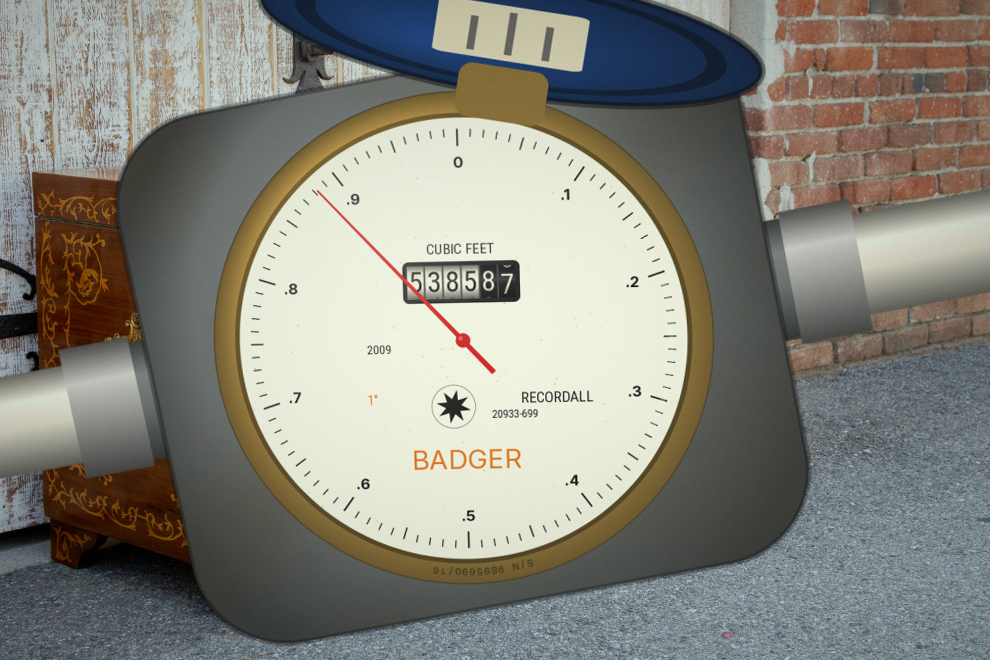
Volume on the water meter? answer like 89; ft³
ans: 538586.88; ft³
